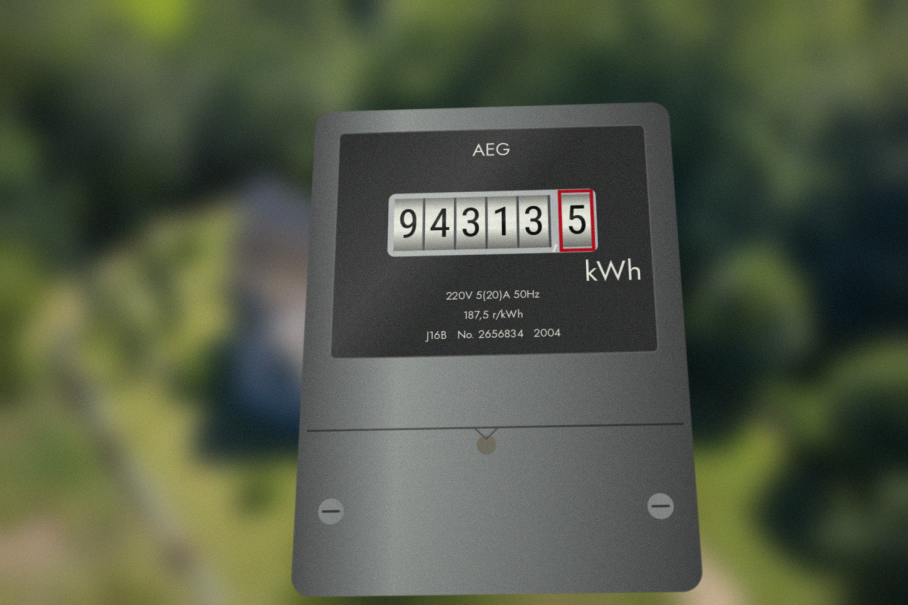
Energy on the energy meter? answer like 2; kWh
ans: 94313.5; kWh
